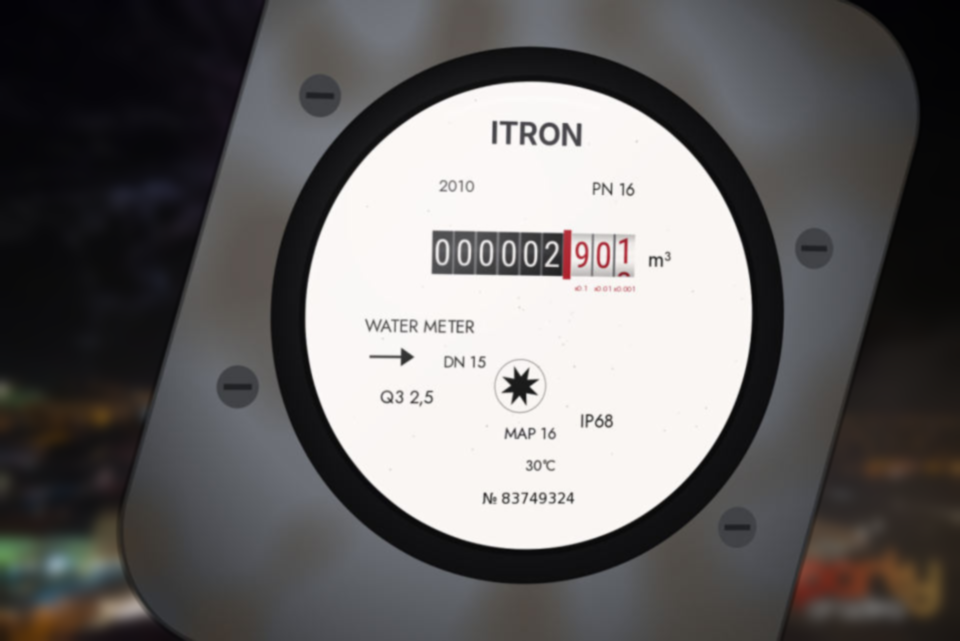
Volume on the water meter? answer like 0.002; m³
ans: 2.901; m³
